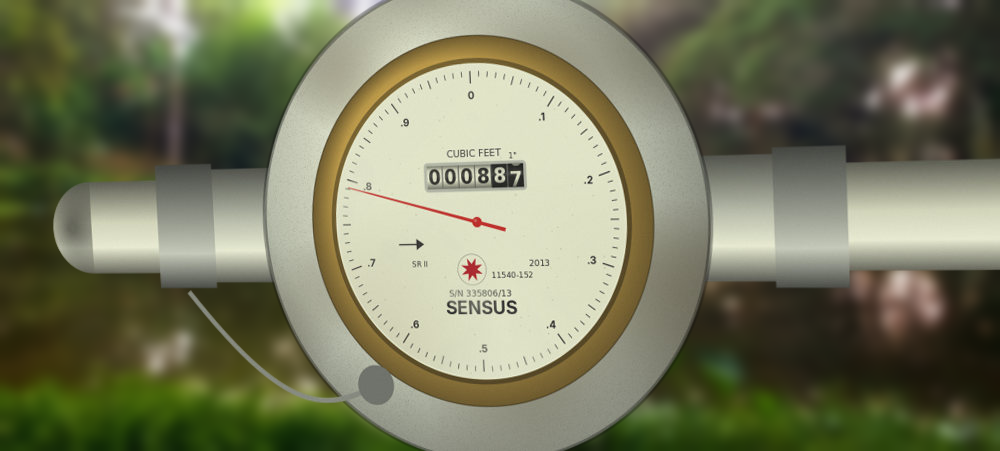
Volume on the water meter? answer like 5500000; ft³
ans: 886.79; ft³
